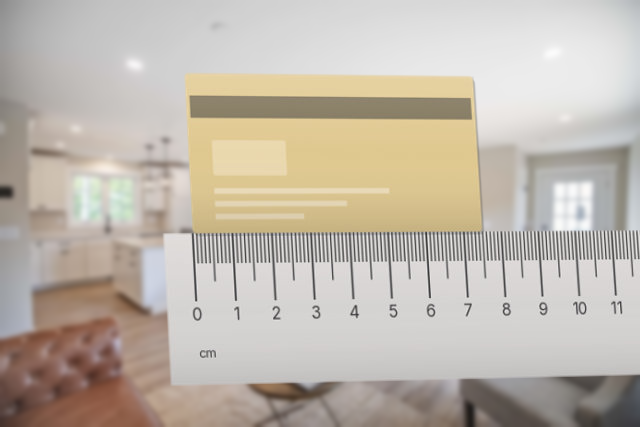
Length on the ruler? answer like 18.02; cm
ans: 7.5; cm
